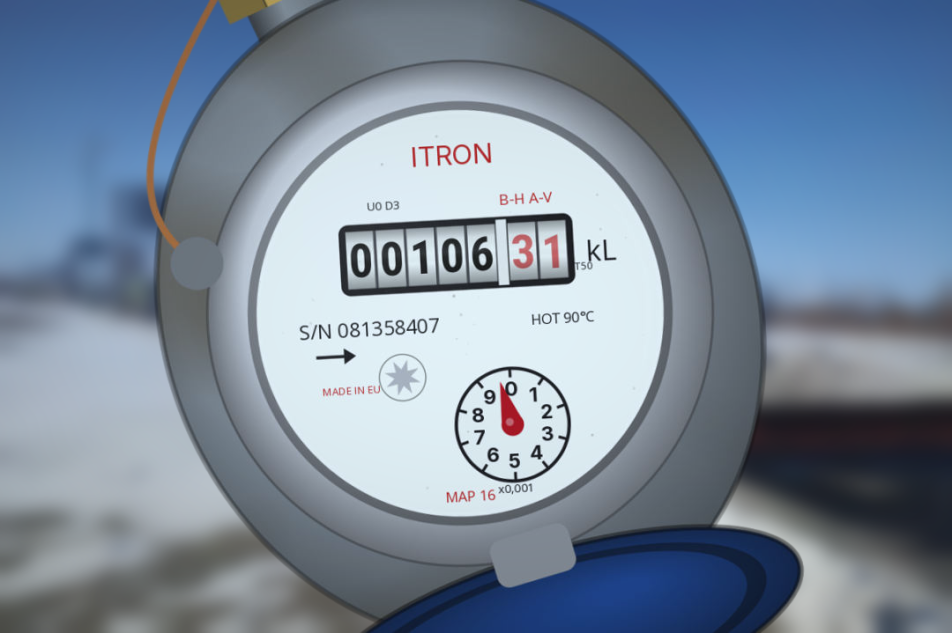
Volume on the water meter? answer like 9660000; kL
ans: 106.309; kL
